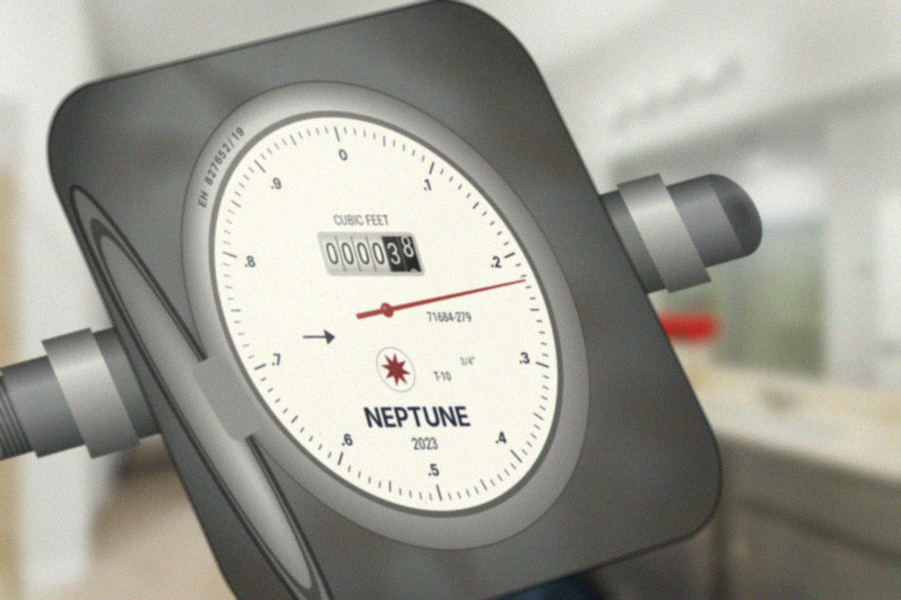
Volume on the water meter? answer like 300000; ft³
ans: 38.22; ft³
